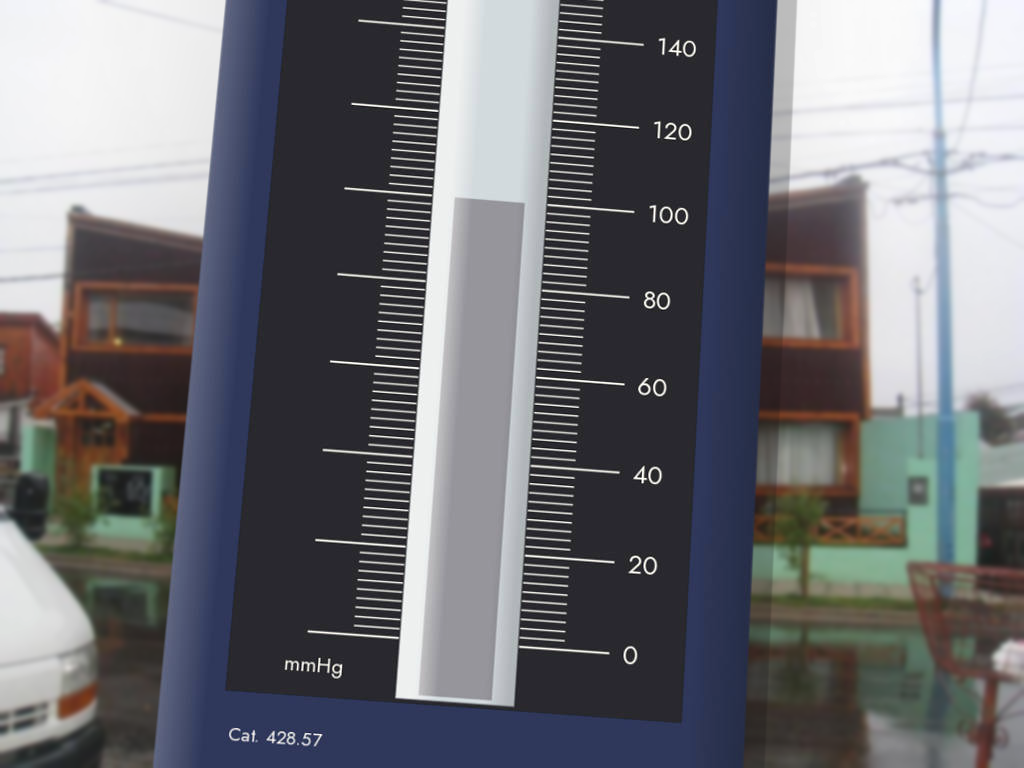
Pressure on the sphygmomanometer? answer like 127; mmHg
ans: 100; mmHg
